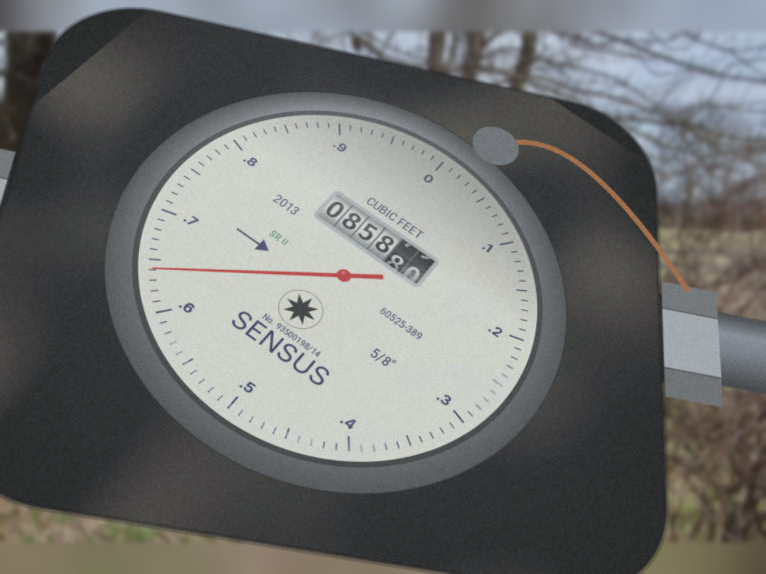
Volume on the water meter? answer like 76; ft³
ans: 85879.64; ft³
